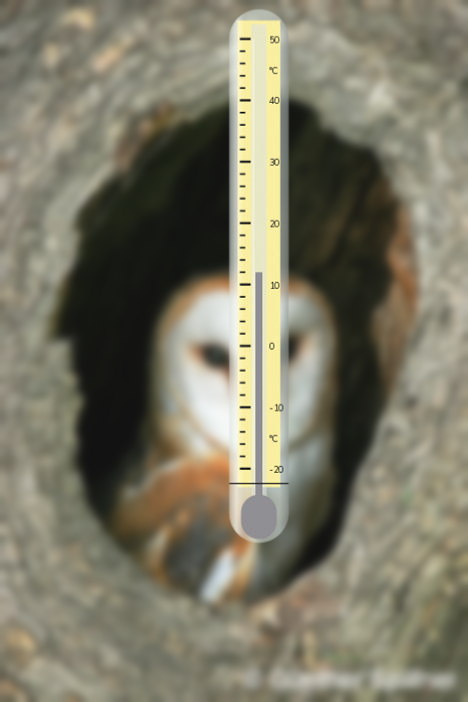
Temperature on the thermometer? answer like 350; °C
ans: 12; °C
